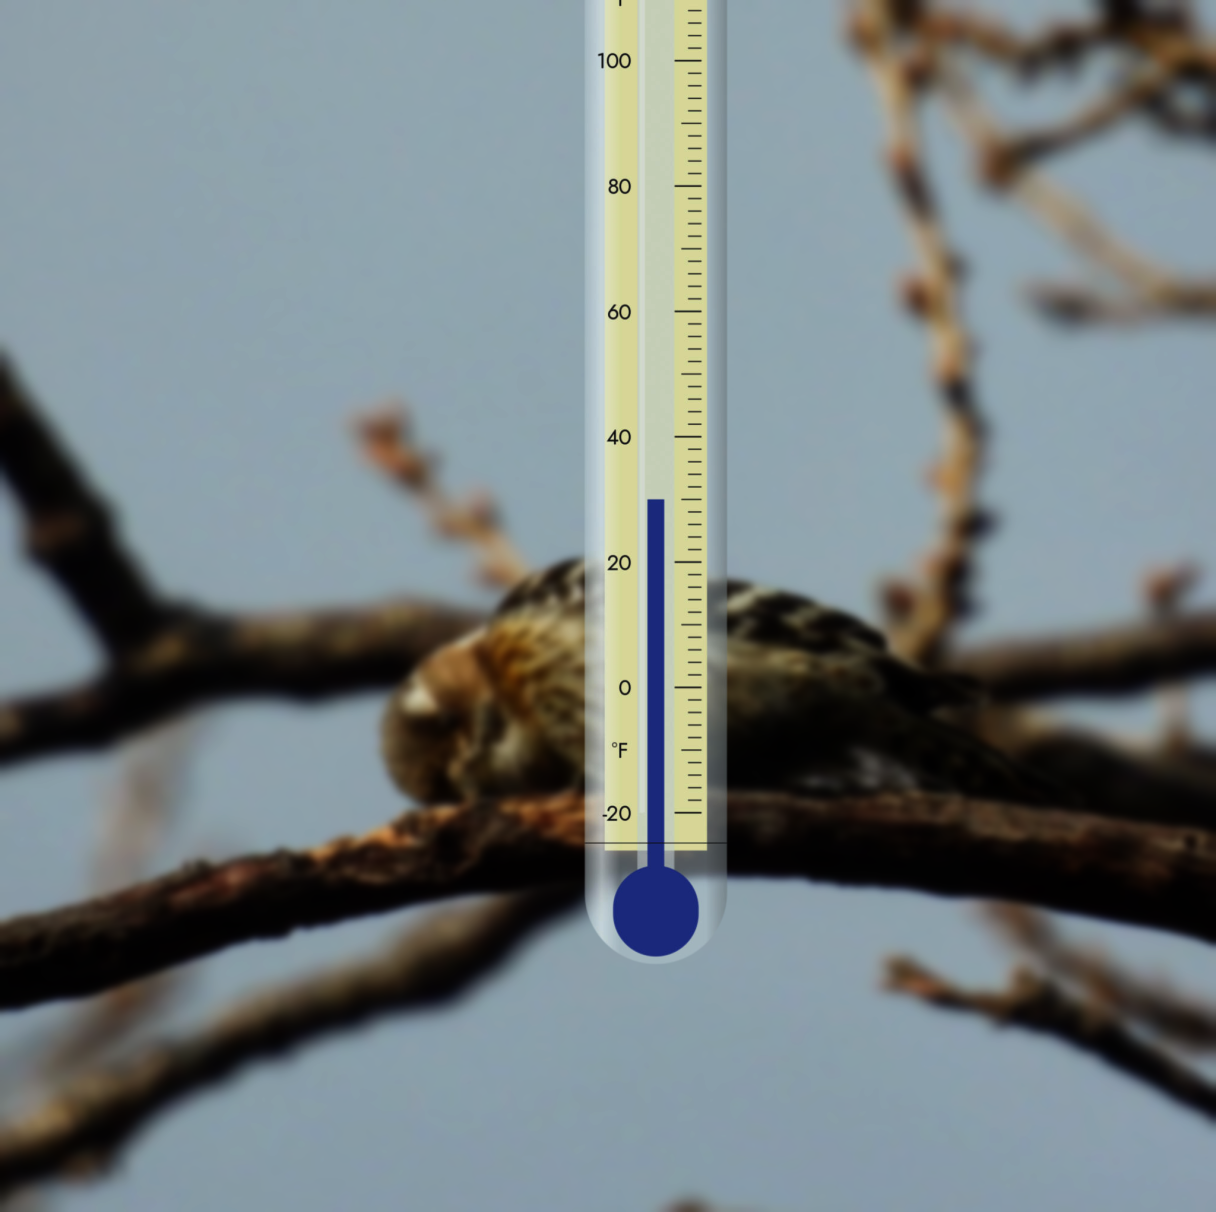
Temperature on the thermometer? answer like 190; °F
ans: 30; °F
